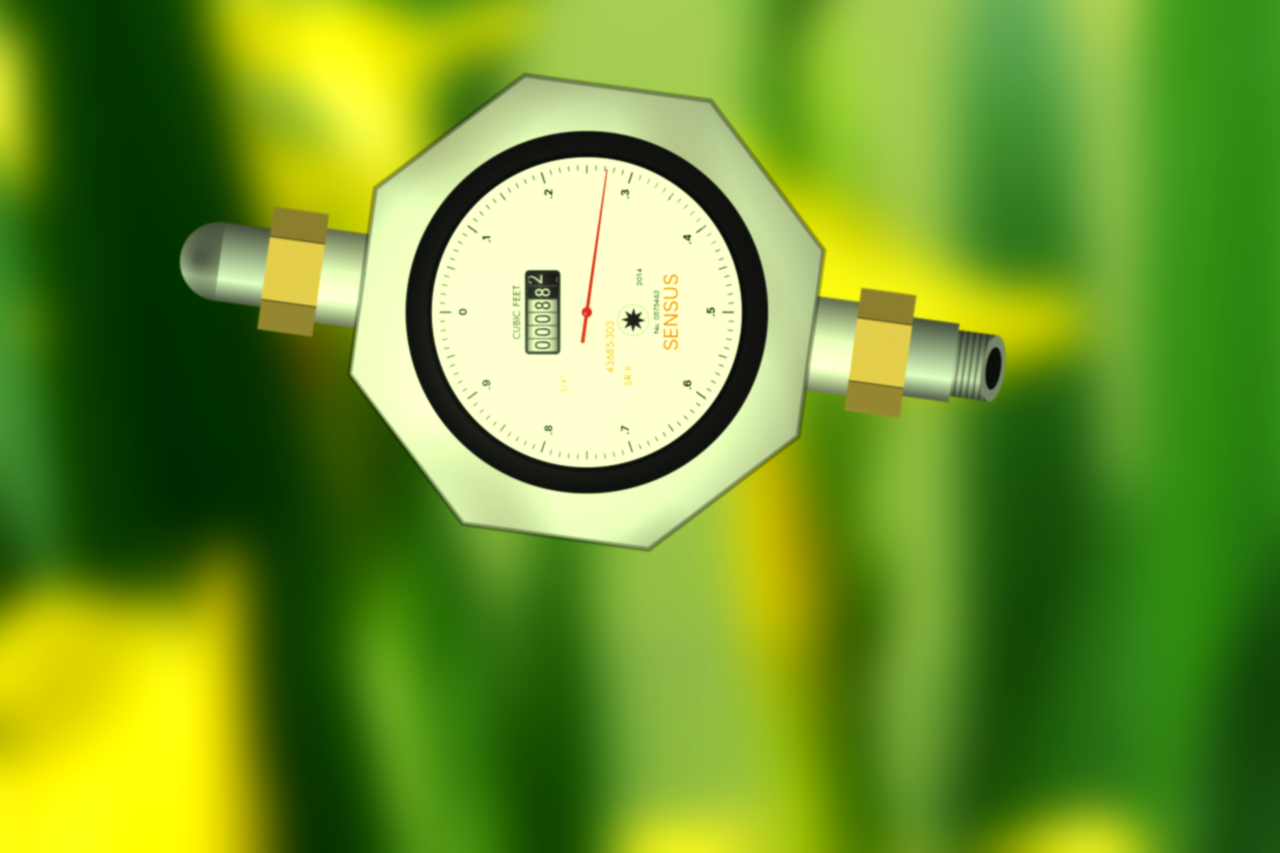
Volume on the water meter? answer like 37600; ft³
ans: 882.27; ft³
